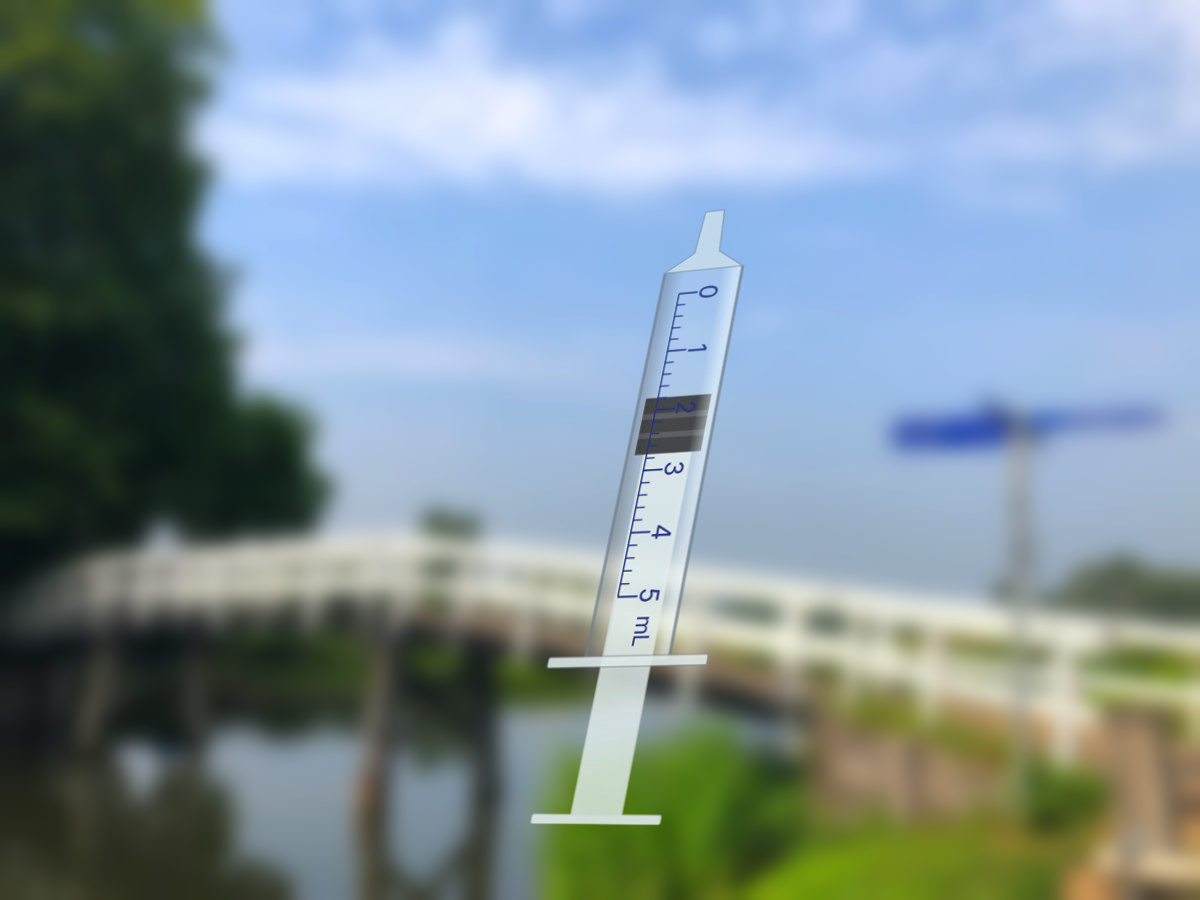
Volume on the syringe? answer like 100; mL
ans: 1.8; mL
